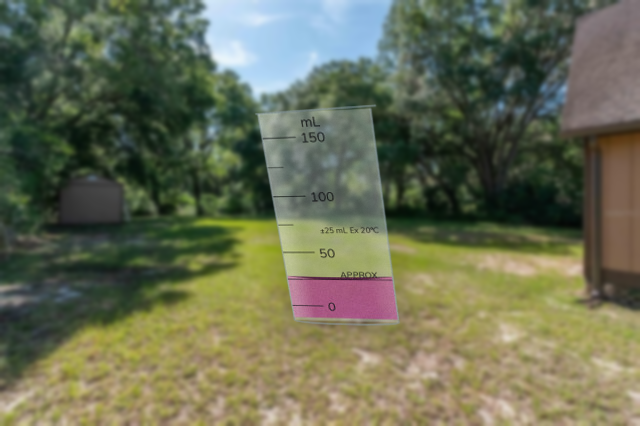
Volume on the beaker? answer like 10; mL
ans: 25; mL
